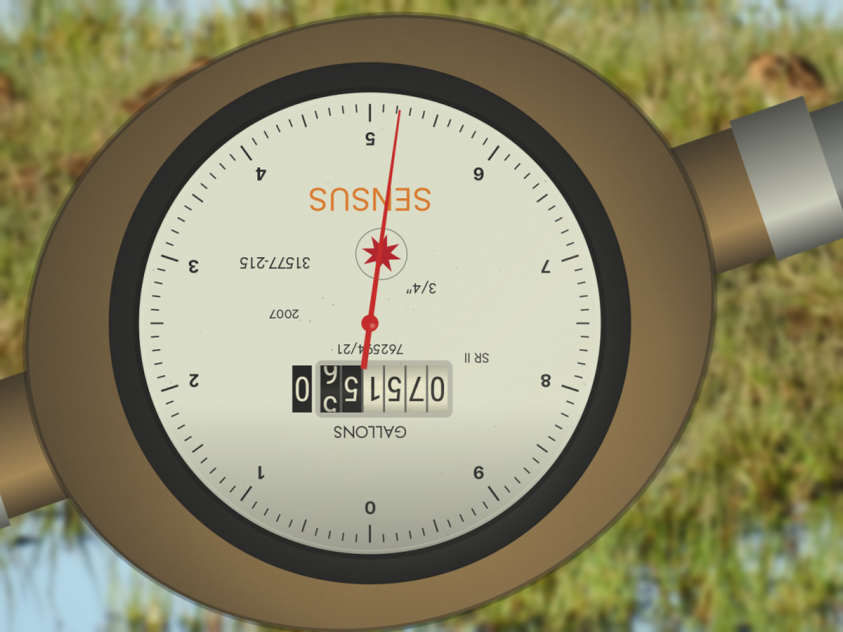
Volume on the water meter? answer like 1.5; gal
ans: 751555.2; gal
